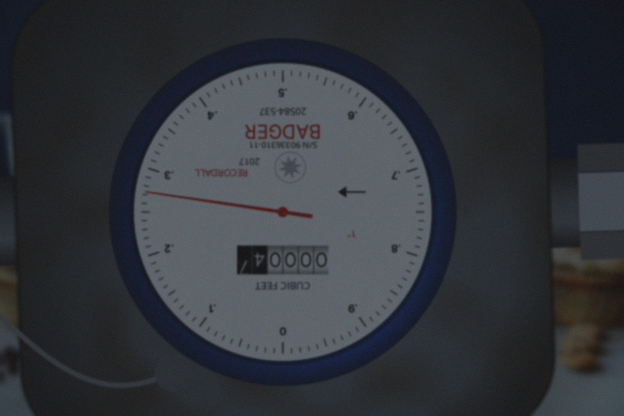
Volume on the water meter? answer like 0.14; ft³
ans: 47.27; ft³
